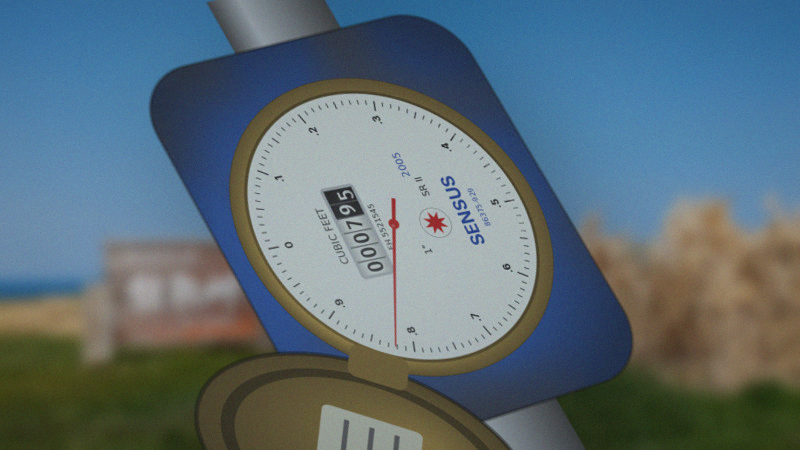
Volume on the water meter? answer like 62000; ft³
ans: 794.82; ft³
